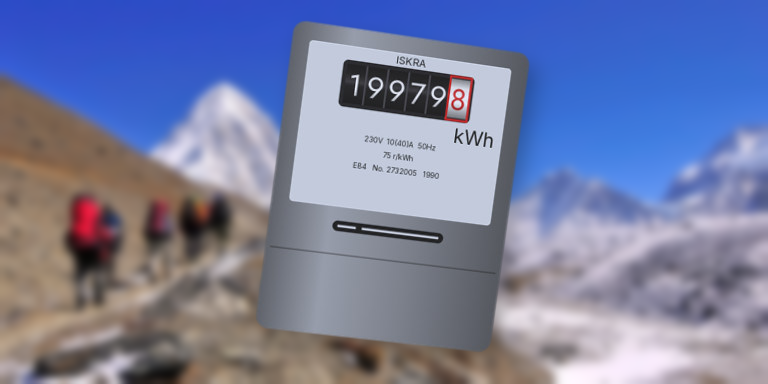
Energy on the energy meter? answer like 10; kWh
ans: 19979.8; kWh
